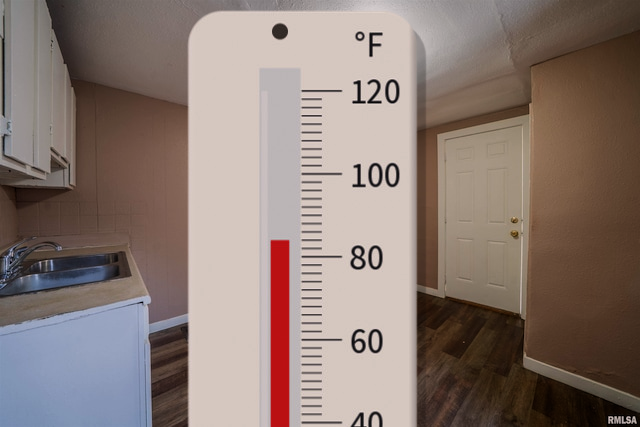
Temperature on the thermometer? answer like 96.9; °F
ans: 84; °F
